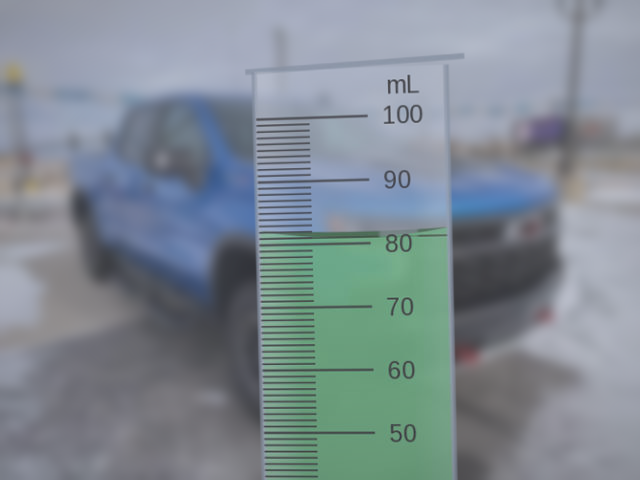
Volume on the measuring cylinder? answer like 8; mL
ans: 81; mL
